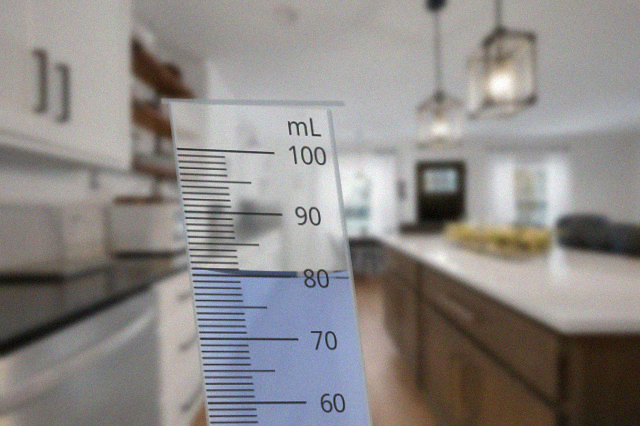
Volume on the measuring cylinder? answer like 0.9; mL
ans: 80; mL
